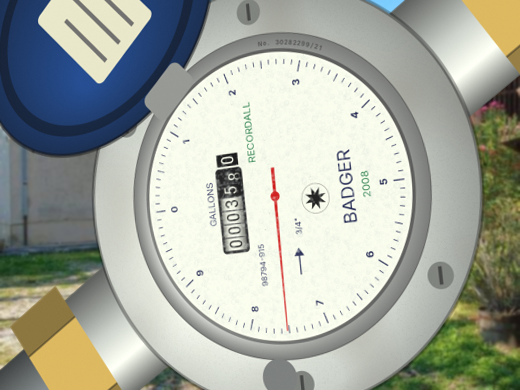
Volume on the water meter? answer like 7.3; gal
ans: 3577.5; gal
